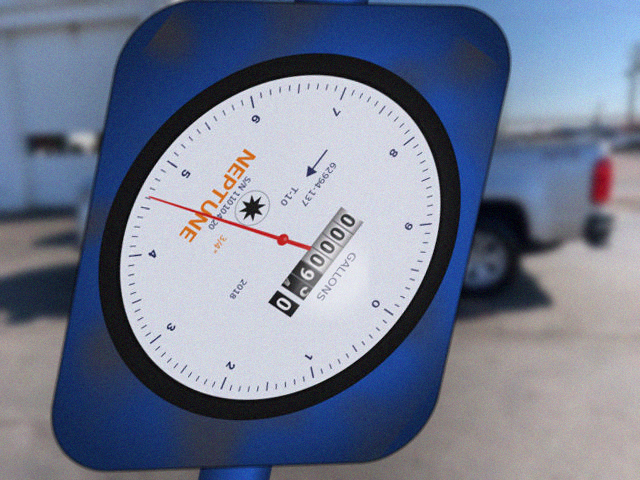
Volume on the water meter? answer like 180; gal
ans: 934.6; gal
